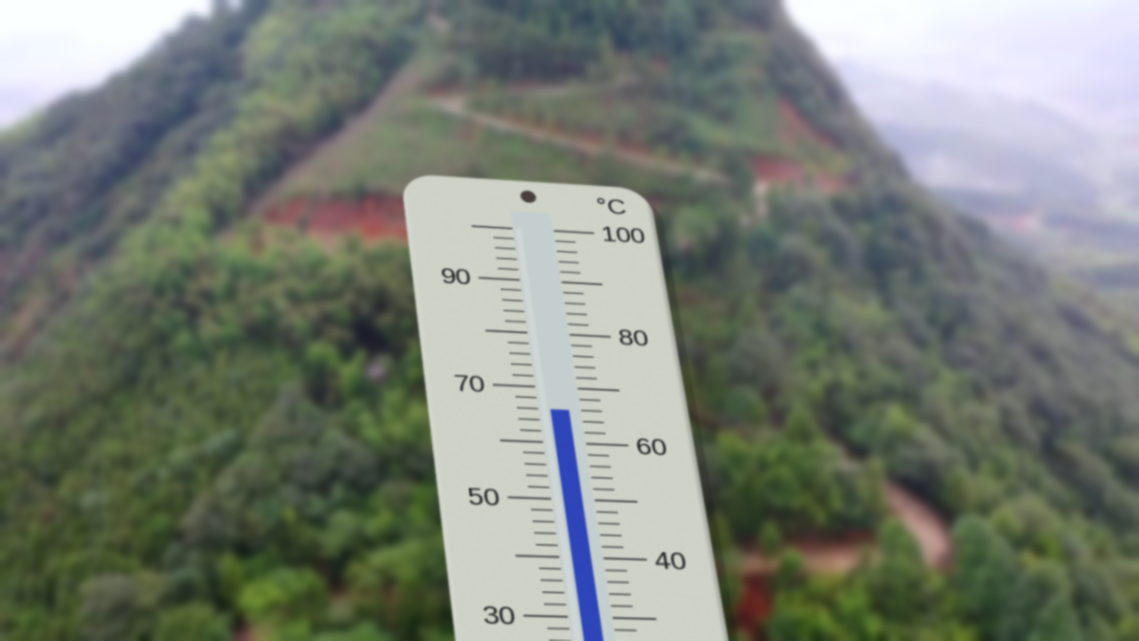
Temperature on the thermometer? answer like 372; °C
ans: 66; °C
